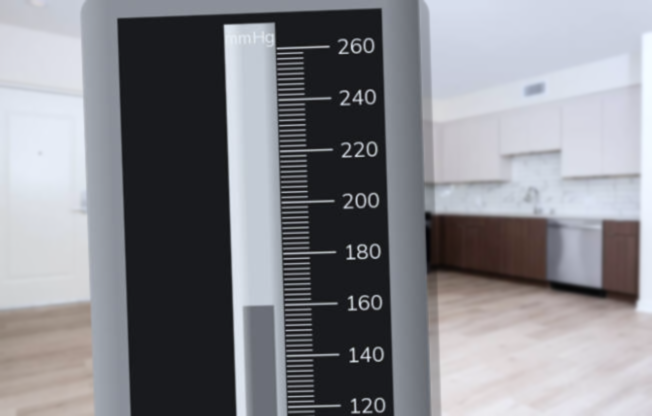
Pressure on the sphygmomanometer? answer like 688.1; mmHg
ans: 160; mmHg
